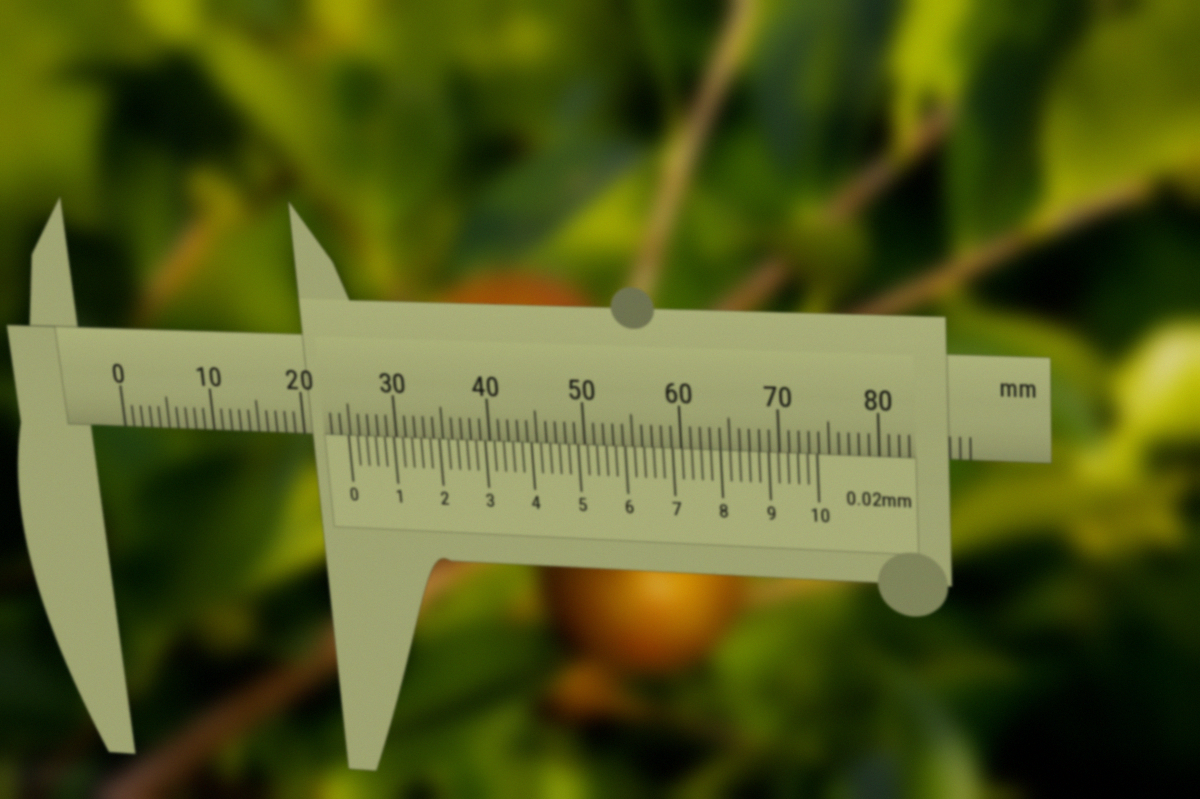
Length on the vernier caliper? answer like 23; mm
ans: 24.8; mm
